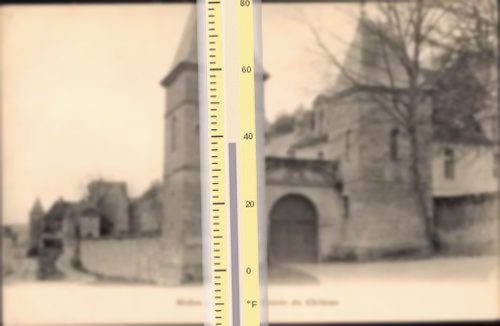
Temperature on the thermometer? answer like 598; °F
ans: 38; °F
